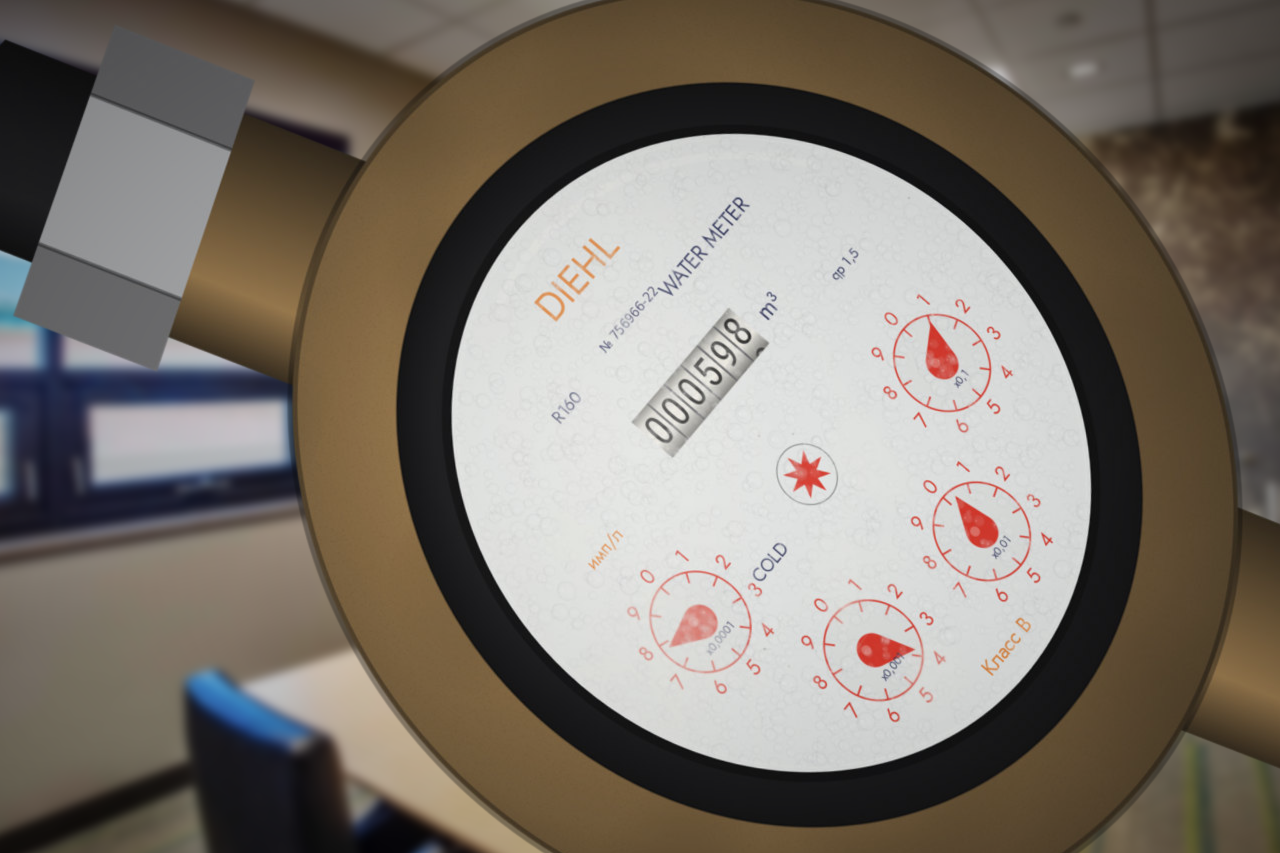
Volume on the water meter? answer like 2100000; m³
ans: 598.1037; m³
